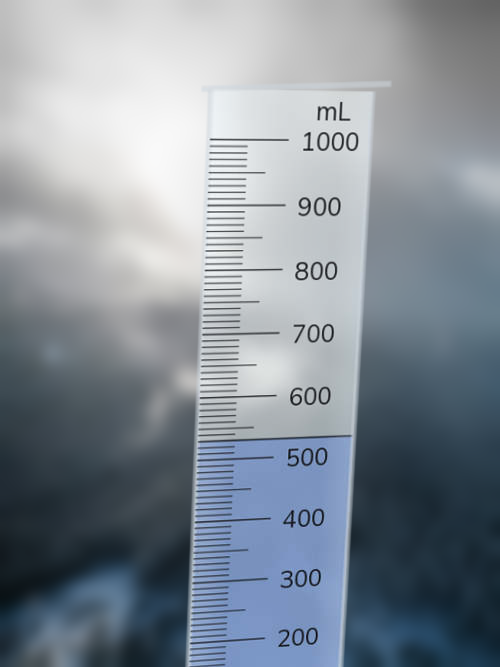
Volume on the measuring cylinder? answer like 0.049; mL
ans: 530; mL
